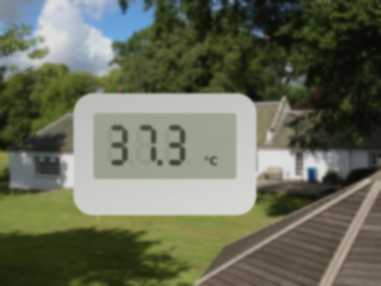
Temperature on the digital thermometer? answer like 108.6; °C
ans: 37.3; °C
